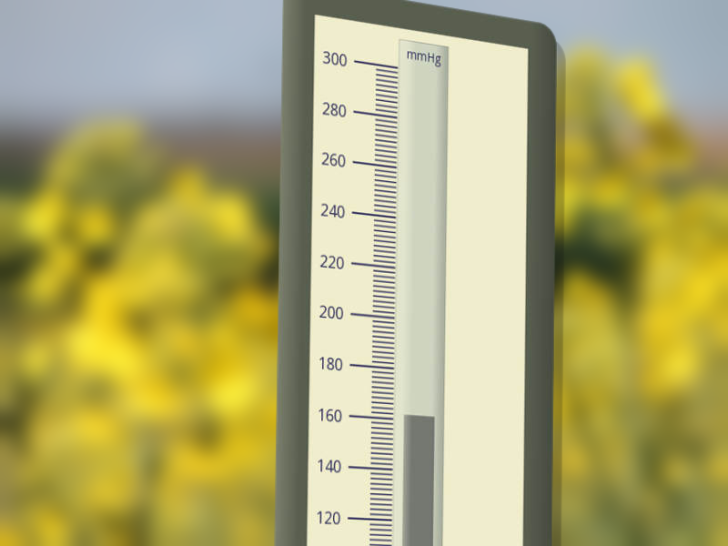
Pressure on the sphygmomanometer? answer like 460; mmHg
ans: 162; mmHg
